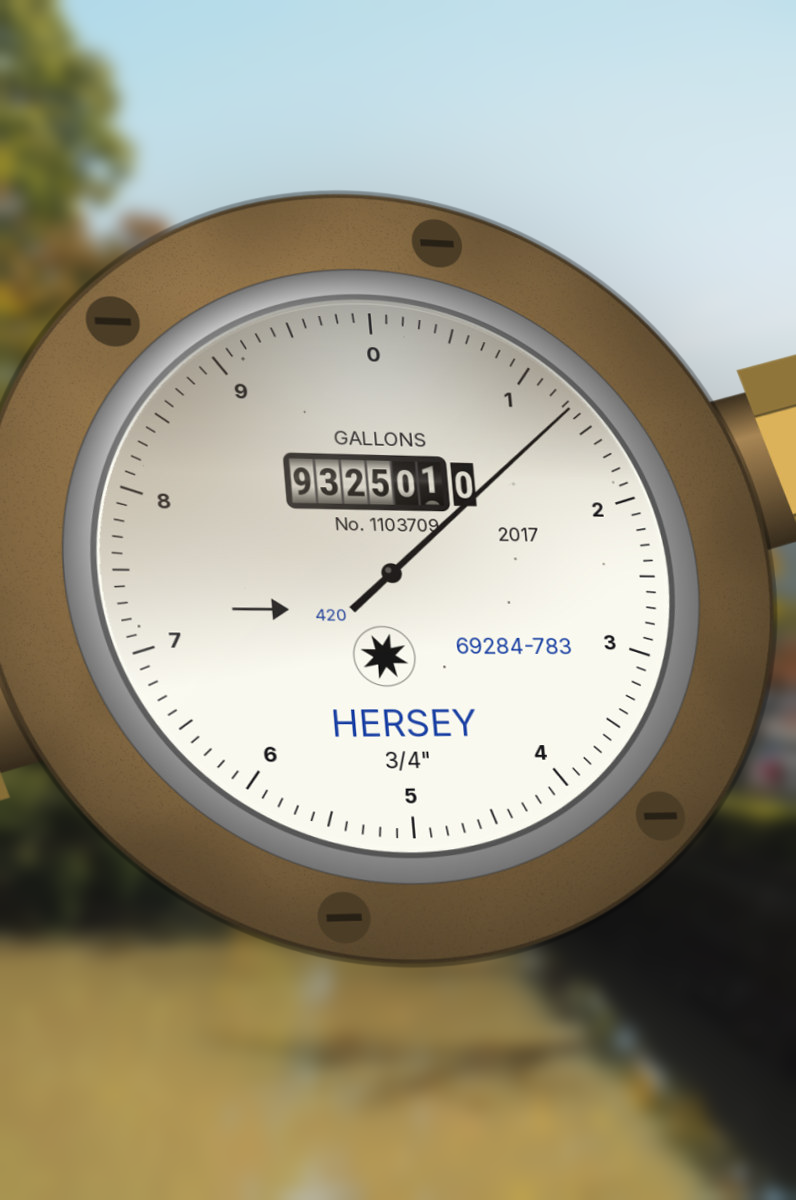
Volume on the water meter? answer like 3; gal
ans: 9325011.3; gal
